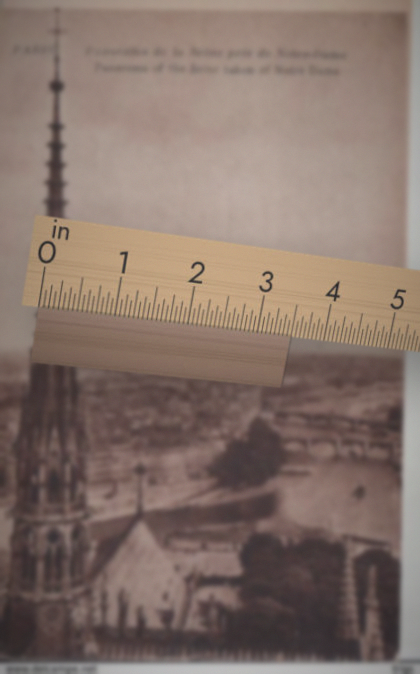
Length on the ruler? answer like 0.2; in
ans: 3.5; in
